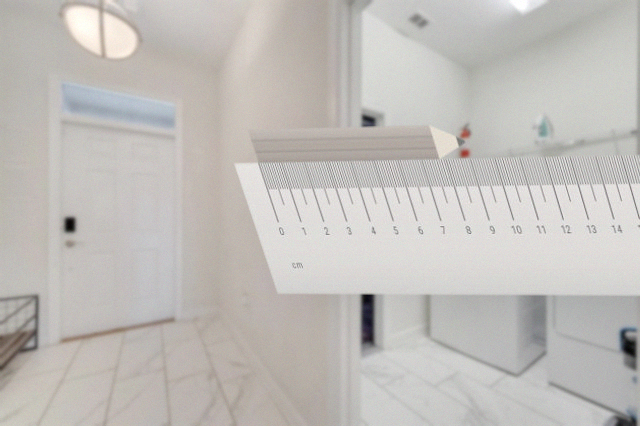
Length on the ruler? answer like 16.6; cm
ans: 9; cm
